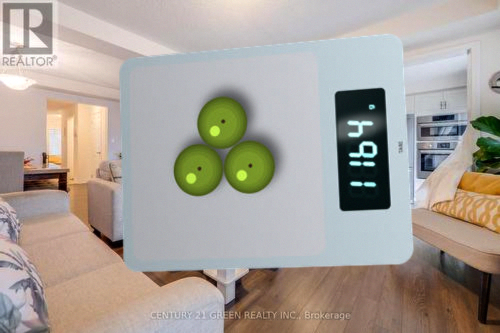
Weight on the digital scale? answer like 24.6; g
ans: 1164; g
